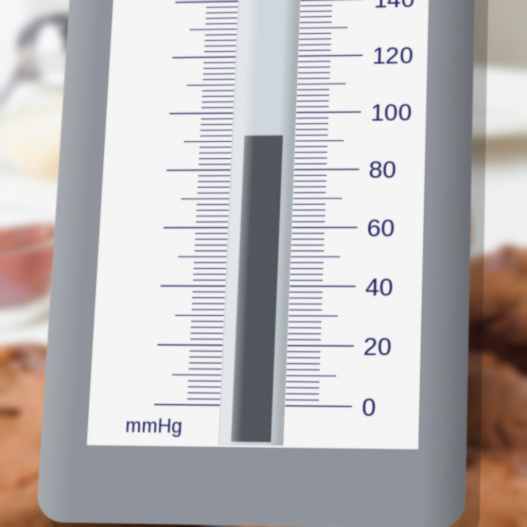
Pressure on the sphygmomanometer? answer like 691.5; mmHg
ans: 92; mmHg
